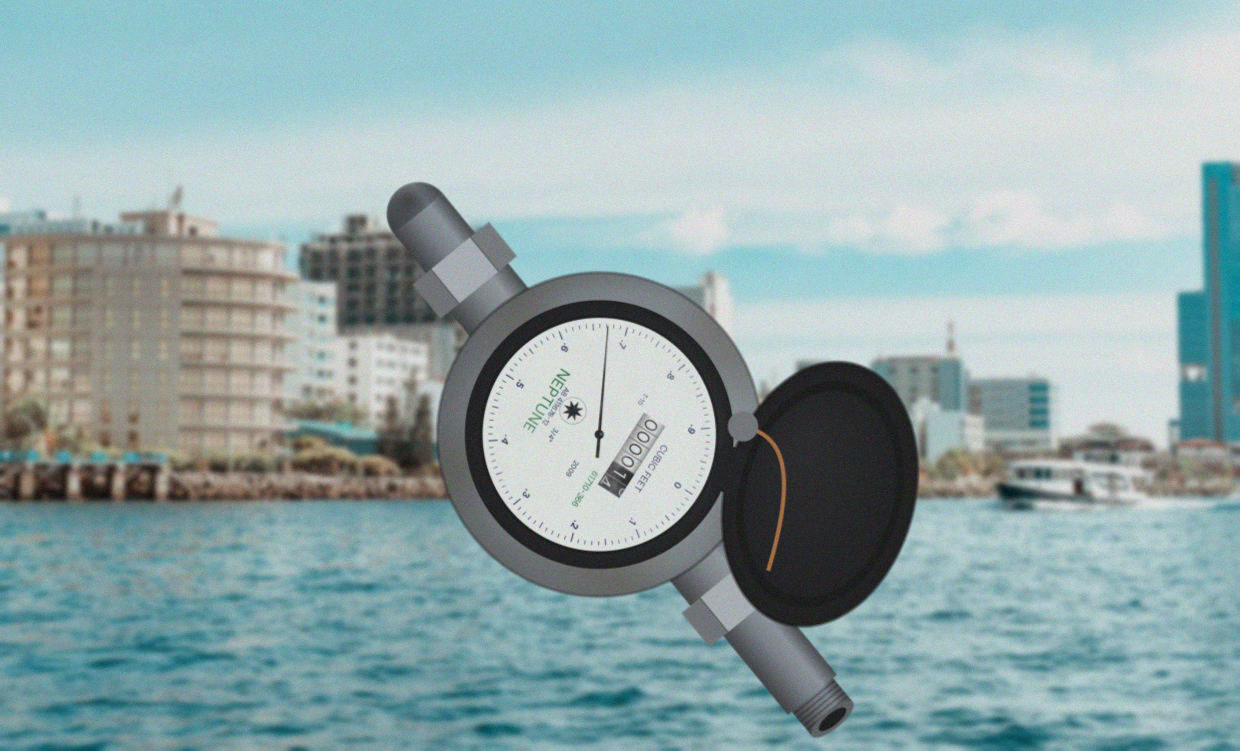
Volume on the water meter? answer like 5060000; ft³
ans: 13.67; ft³
